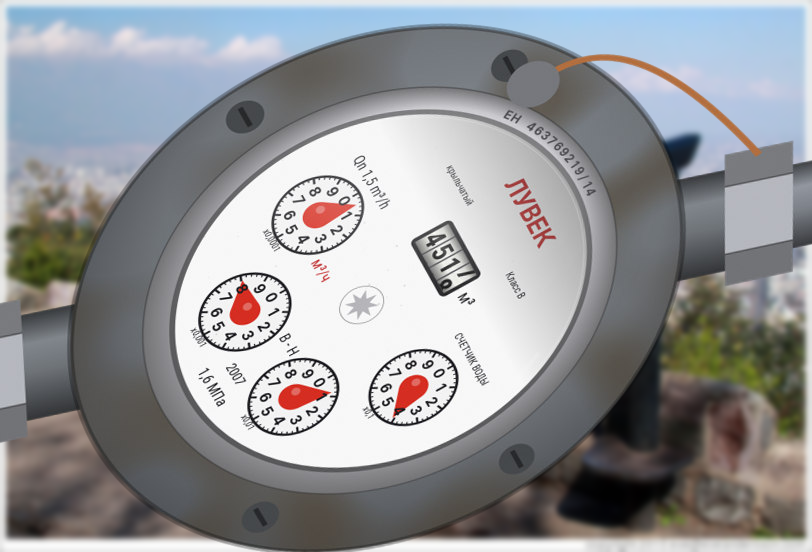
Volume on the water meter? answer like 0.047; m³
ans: 4517.4080; m³
